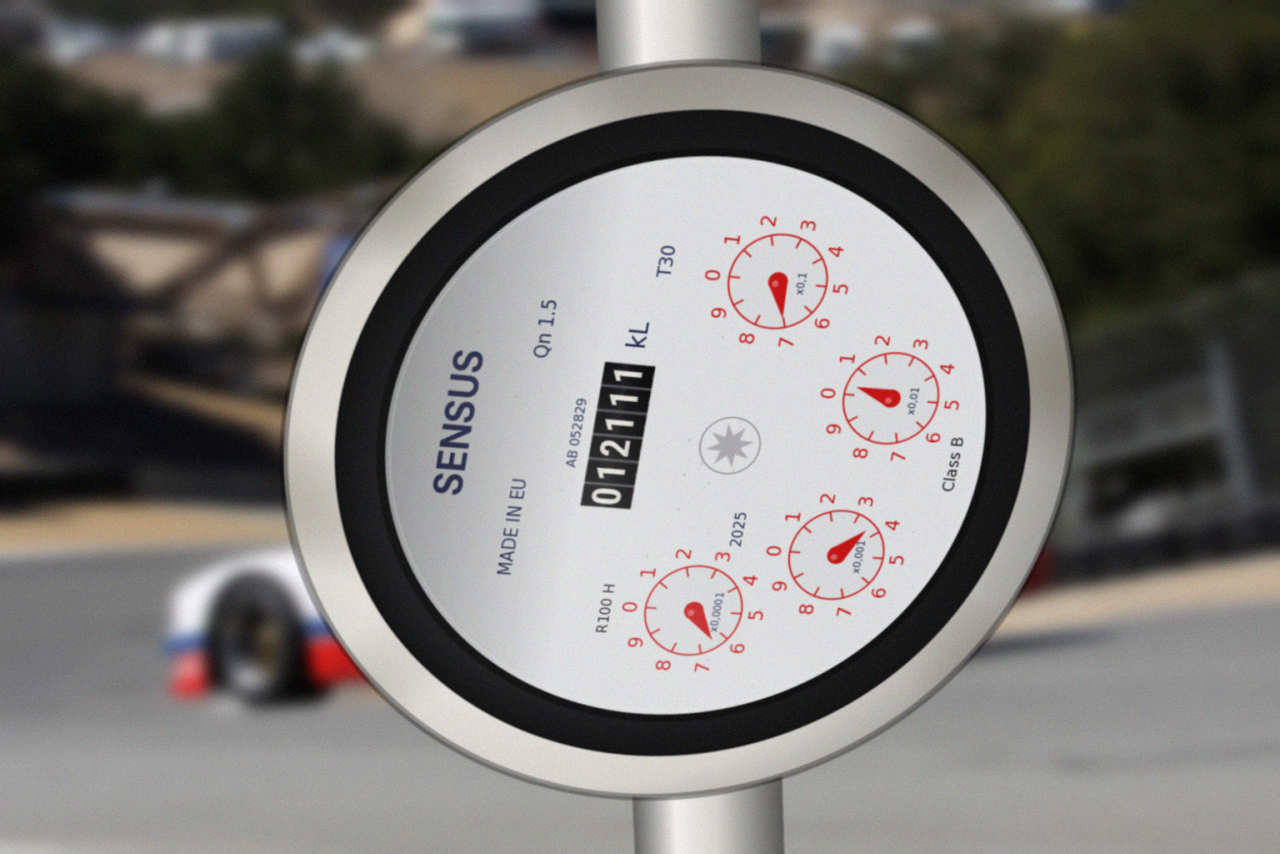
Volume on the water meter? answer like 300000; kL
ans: 12111.7036; kL
